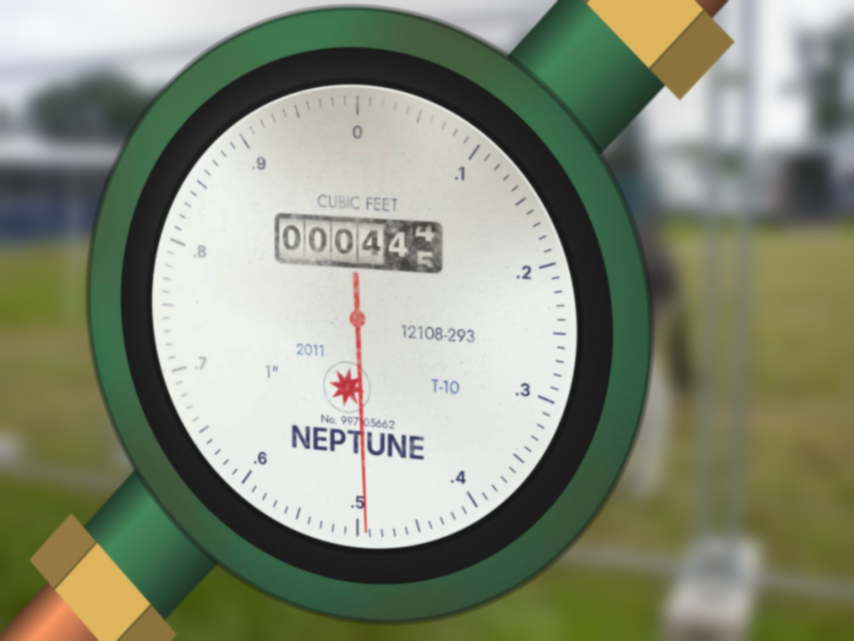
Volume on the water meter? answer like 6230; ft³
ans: 444.49; ft³
